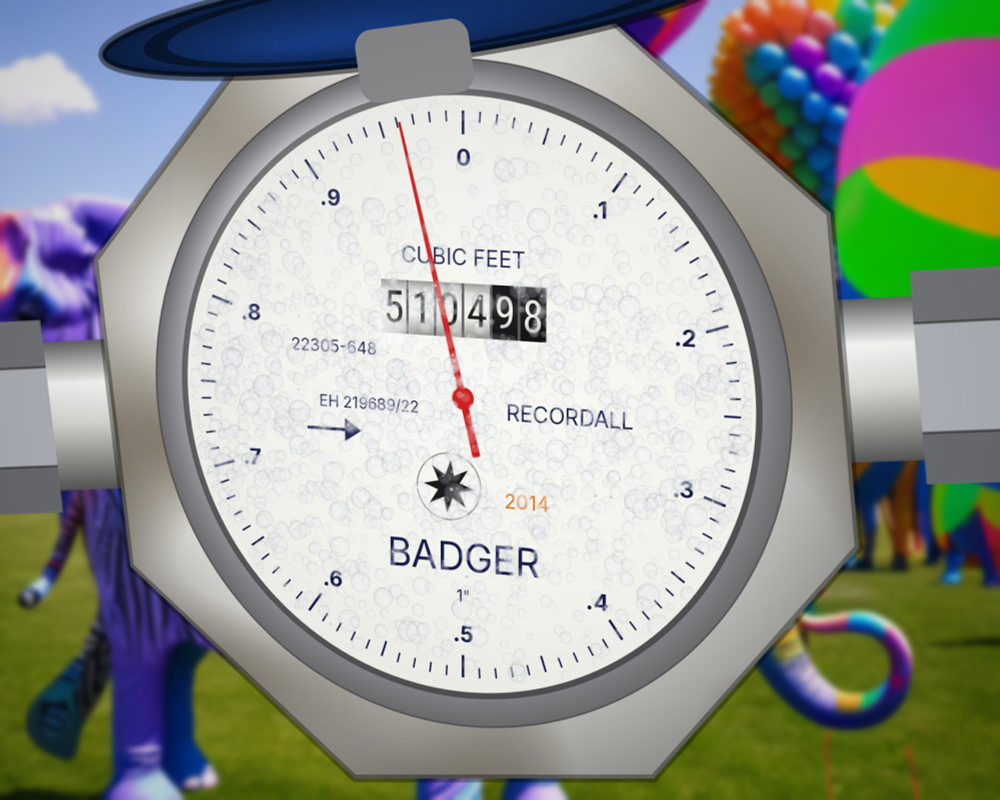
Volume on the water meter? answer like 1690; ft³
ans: 510497.96; ft³
